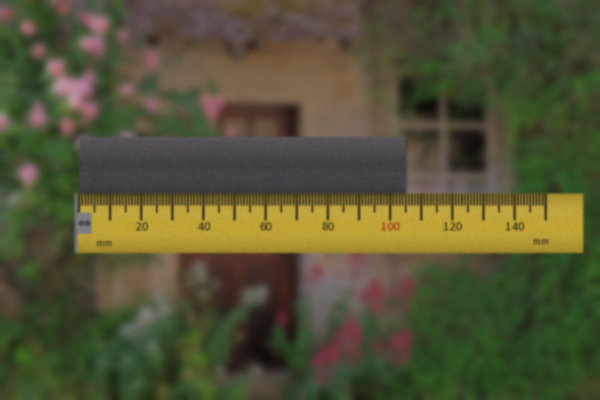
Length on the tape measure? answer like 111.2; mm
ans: 105; mm
